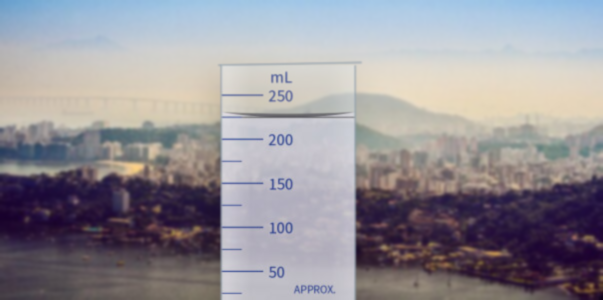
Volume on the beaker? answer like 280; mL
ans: 225; mL
